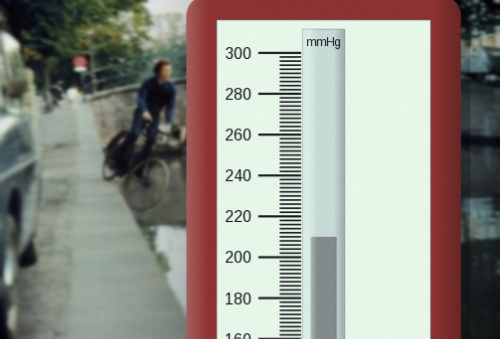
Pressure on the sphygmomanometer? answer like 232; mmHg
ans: 210; mmHg
